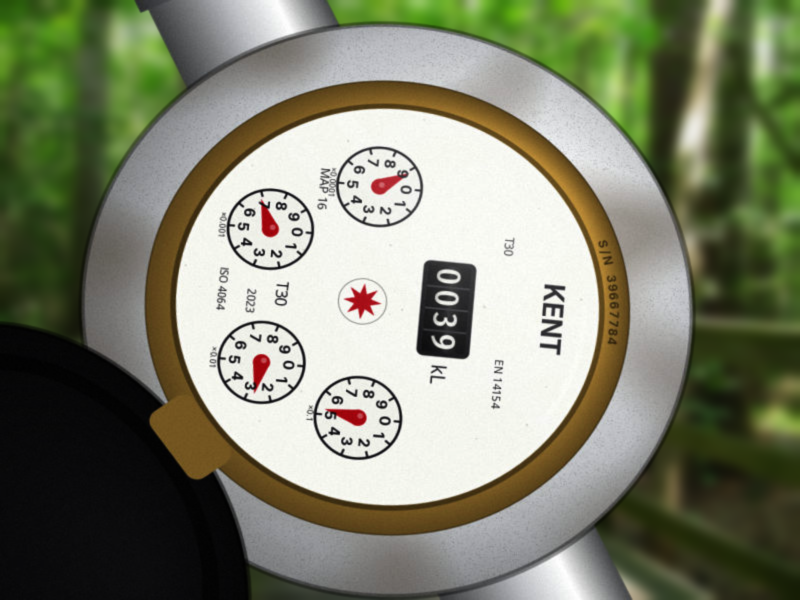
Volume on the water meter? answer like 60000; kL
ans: 39.5269; kL
